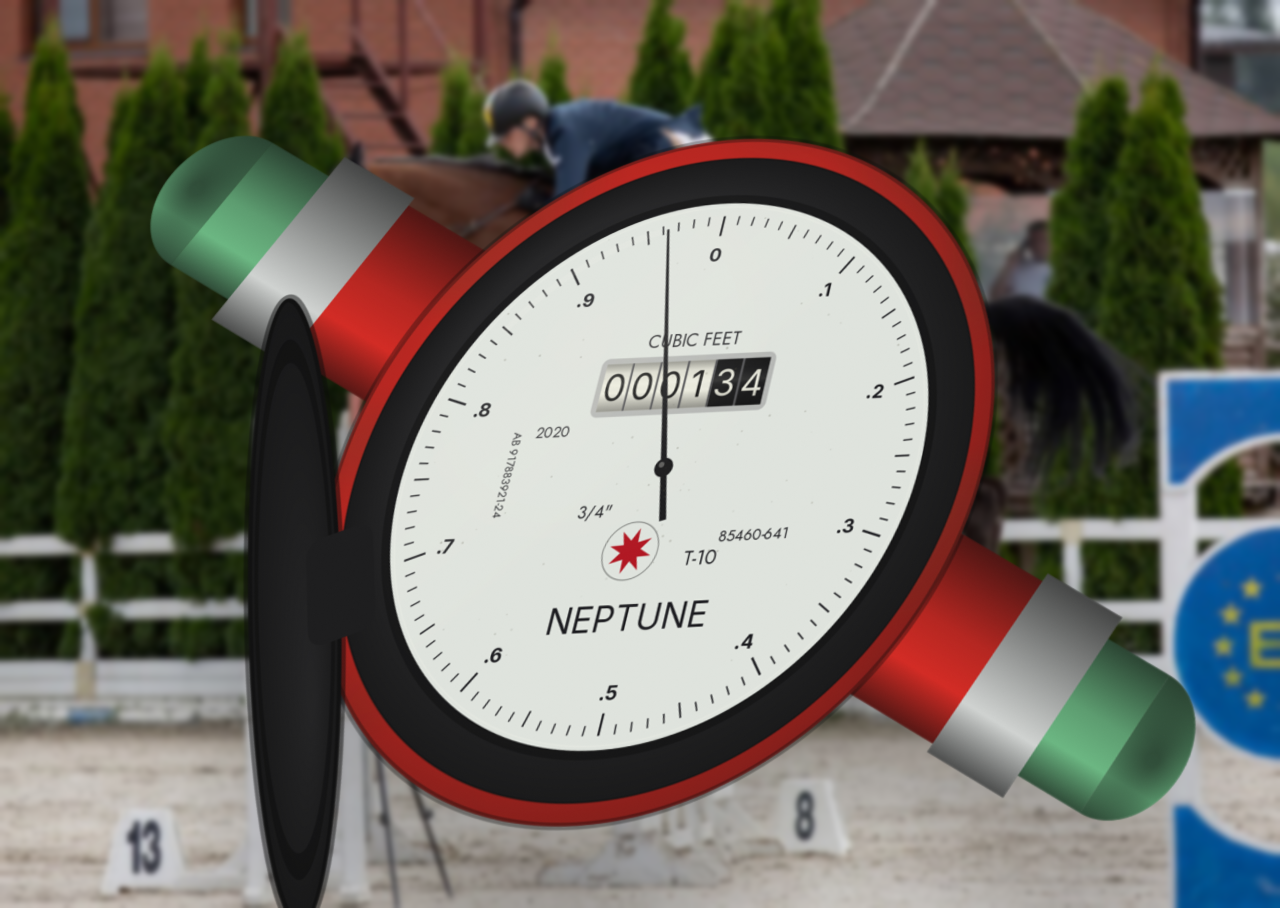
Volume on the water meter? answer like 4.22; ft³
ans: 133.96; ft³
